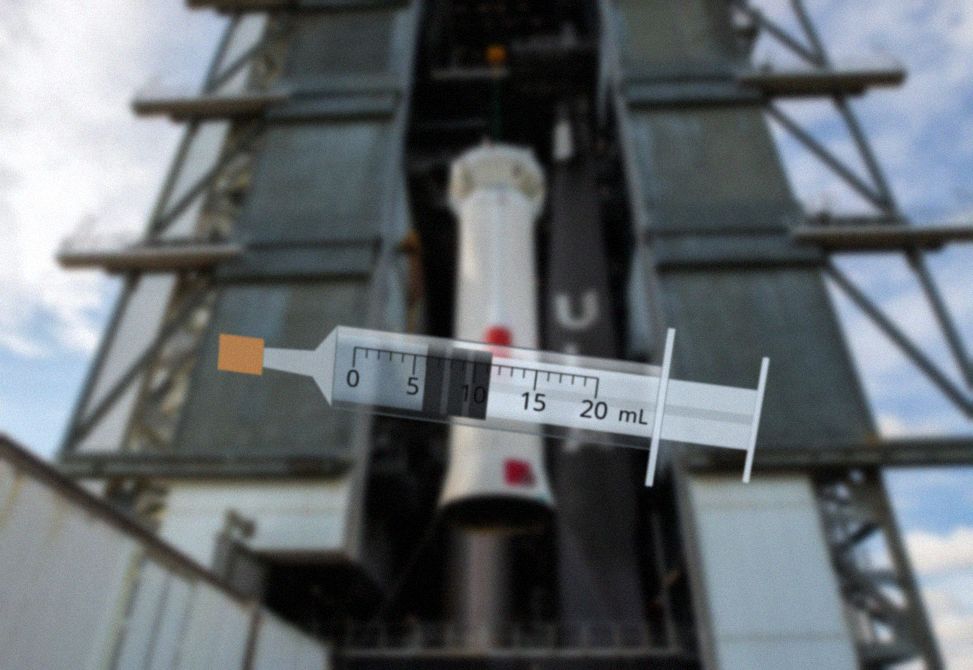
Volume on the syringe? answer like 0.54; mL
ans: 6; mL
